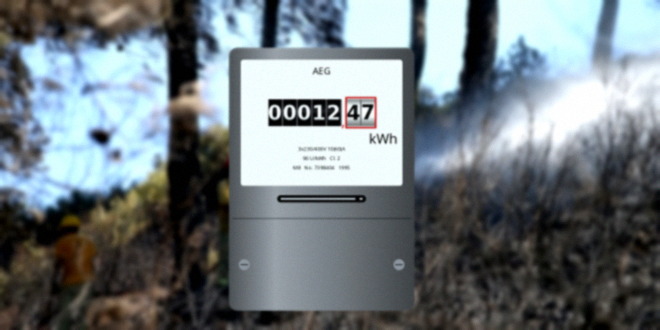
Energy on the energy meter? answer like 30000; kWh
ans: 12.47; kWh
